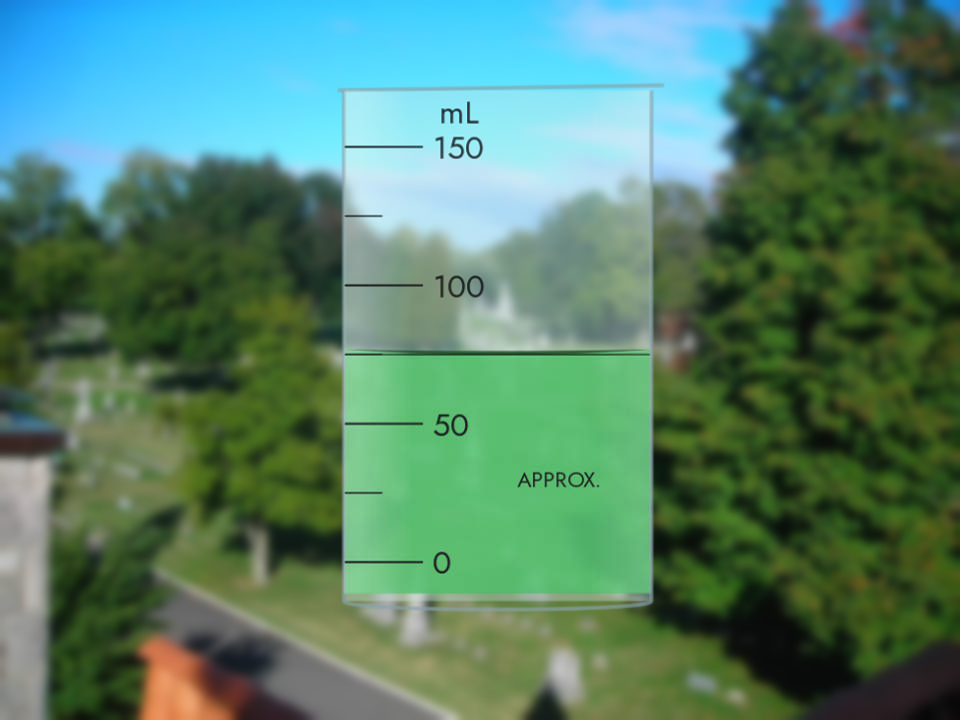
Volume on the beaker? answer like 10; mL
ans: 75; mL
